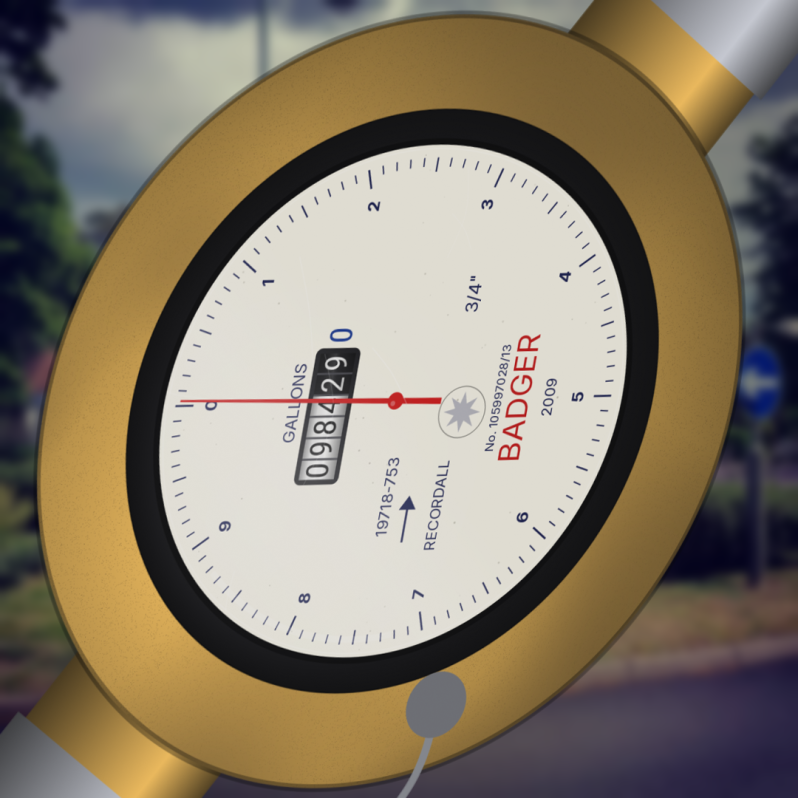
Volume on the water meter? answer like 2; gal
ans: 984290.0; gal
